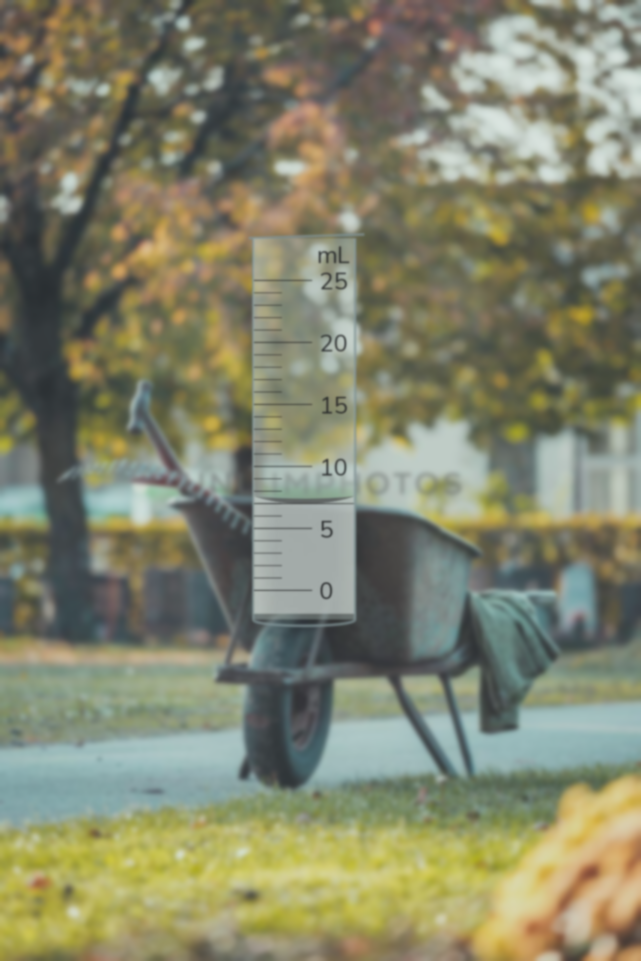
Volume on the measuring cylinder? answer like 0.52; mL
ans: 7; mL
